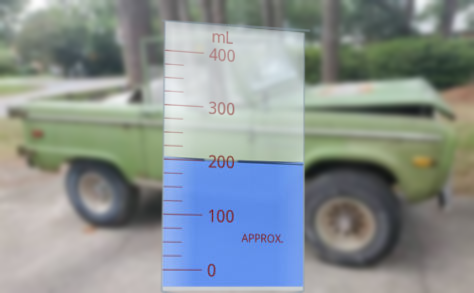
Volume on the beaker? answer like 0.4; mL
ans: 200; mL
